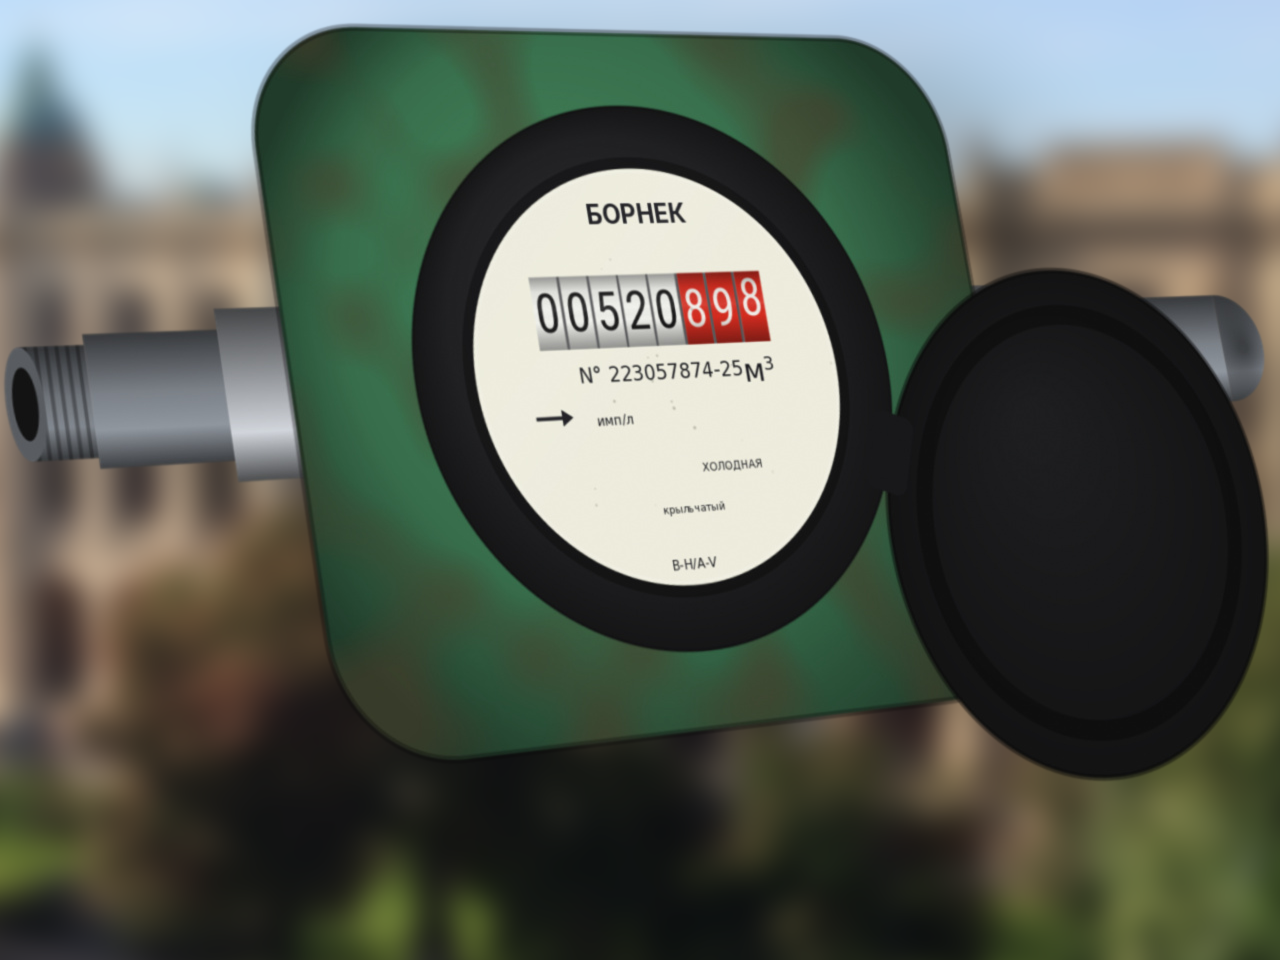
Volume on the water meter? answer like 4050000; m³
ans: 520.898; m³
